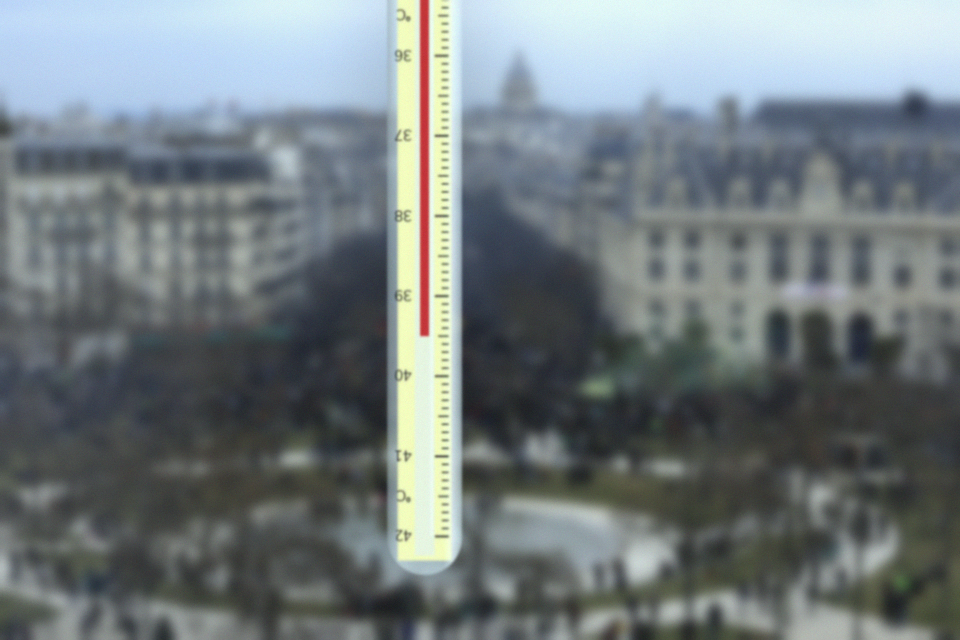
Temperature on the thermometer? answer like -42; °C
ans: 39.5; °C
